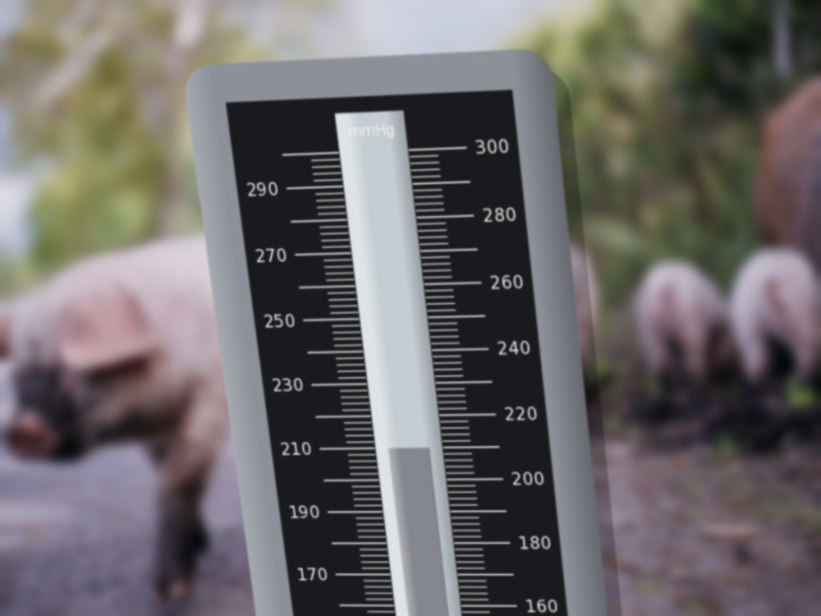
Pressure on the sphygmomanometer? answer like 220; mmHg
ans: 210; mmHg
